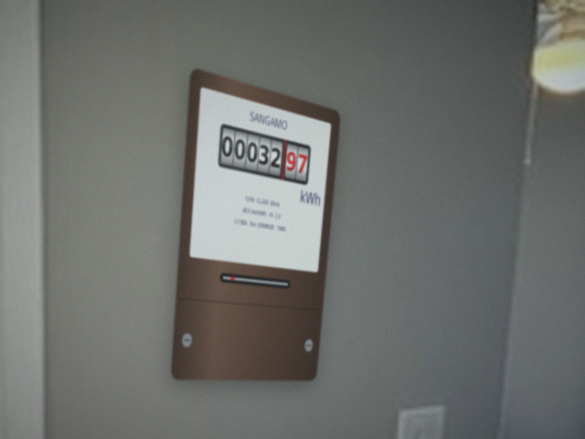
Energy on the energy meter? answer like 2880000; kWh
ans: 32.97; kWh
